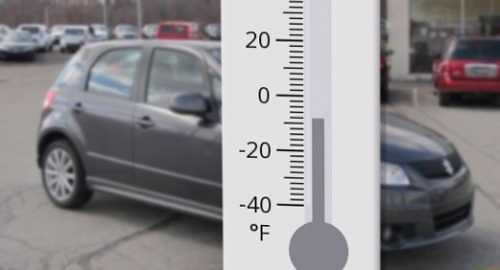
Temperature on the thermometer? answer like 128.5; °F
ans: -8; °F
